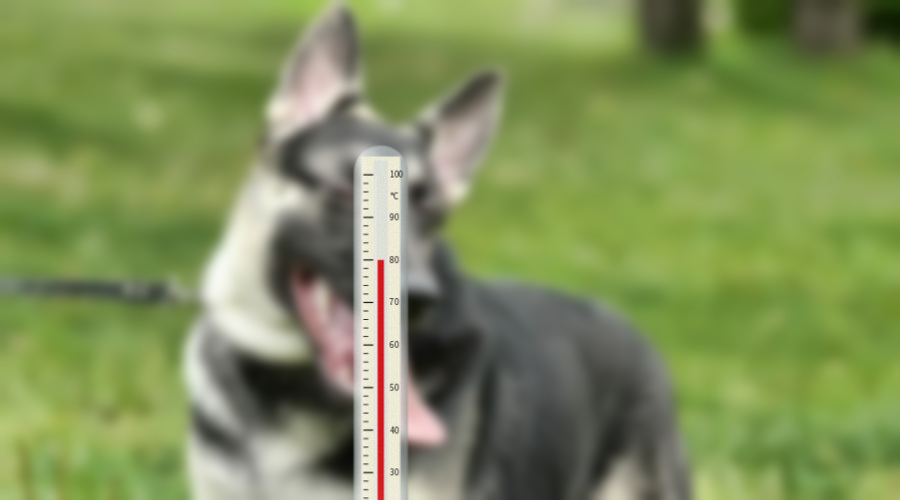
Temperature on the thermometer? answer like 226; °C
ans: 80; °C
